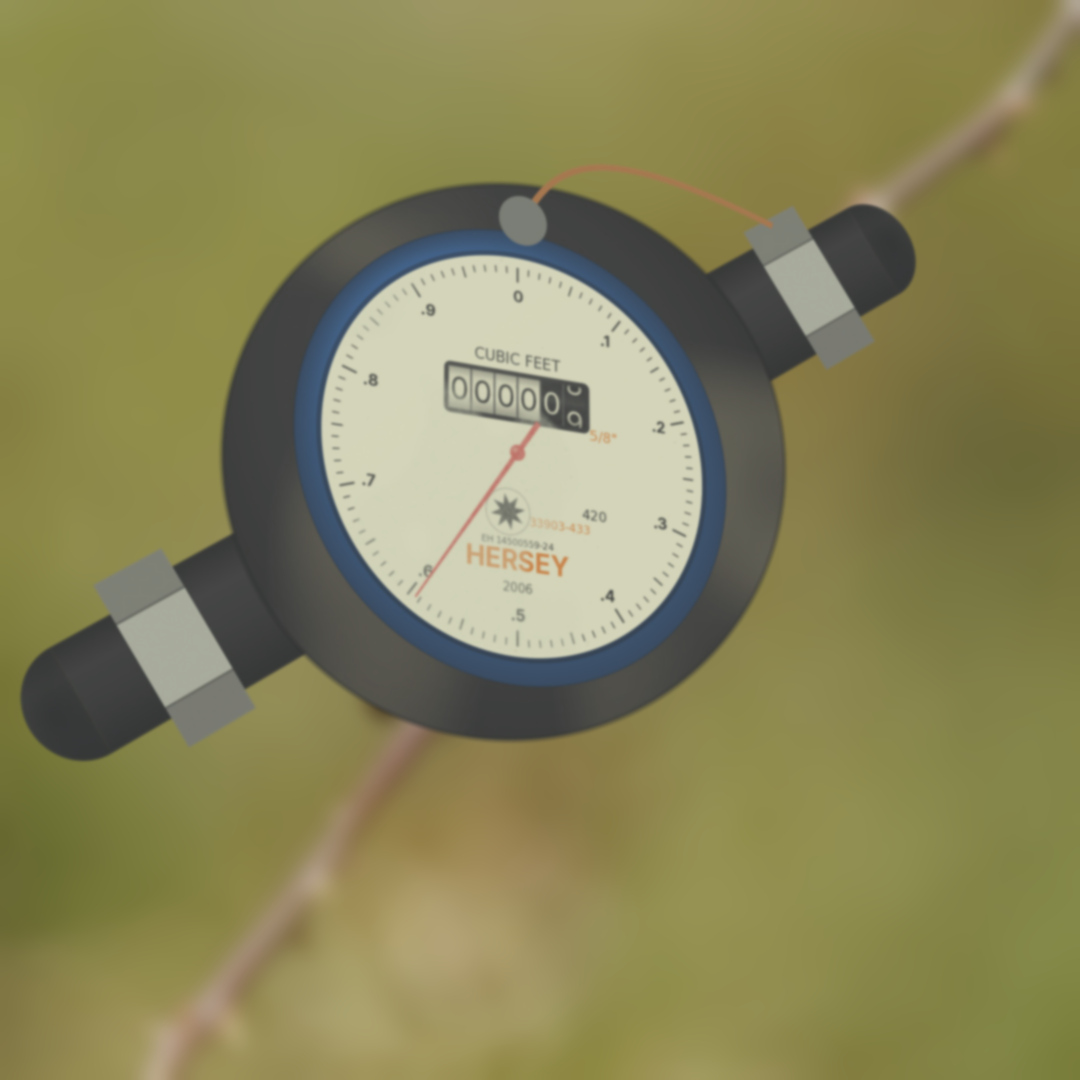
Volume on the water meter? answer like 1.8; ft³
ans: 8.59; ft³
